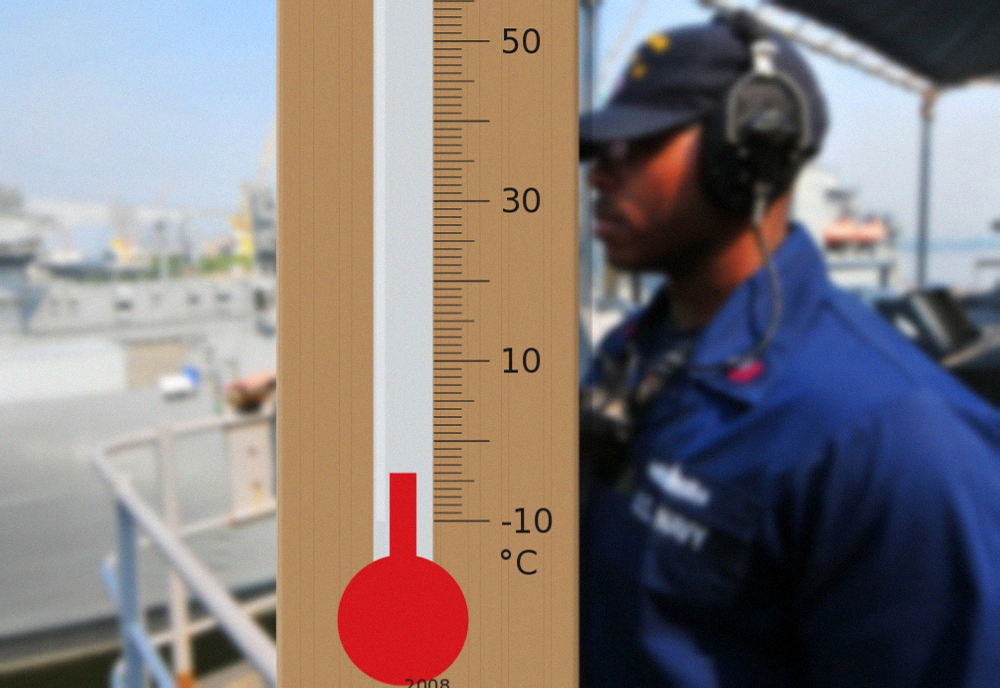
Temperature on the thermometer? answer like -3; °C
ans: -4; °C
